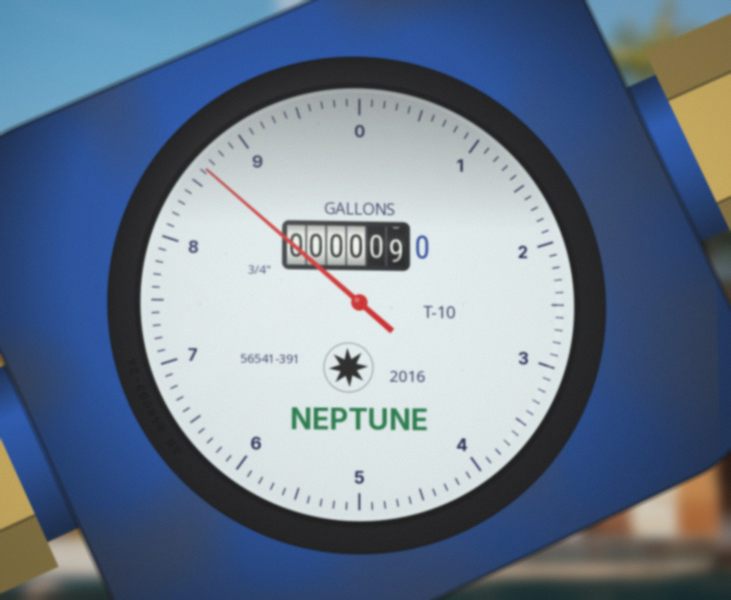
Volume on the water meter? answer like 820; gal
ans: 88.6; gal
